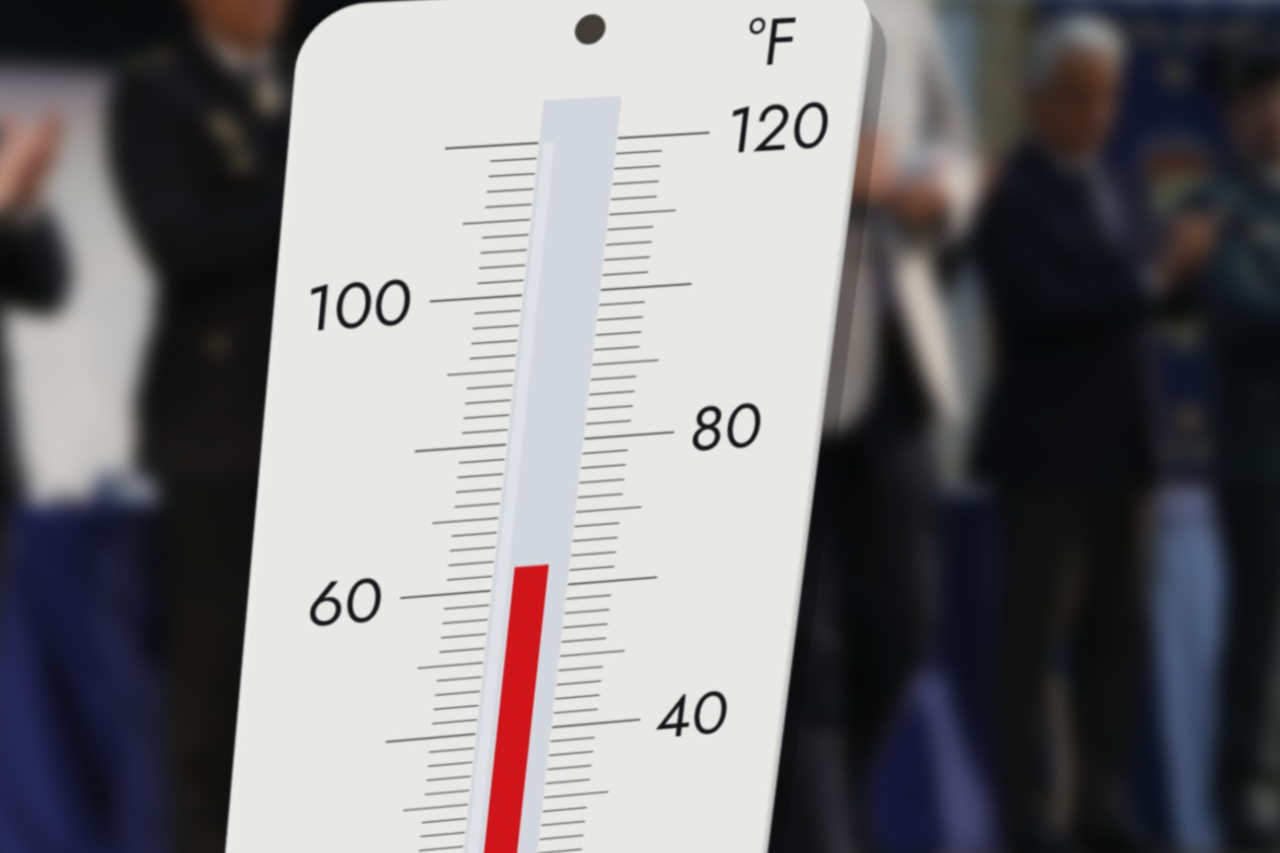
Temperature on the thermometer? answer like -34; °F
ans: 63; °F
